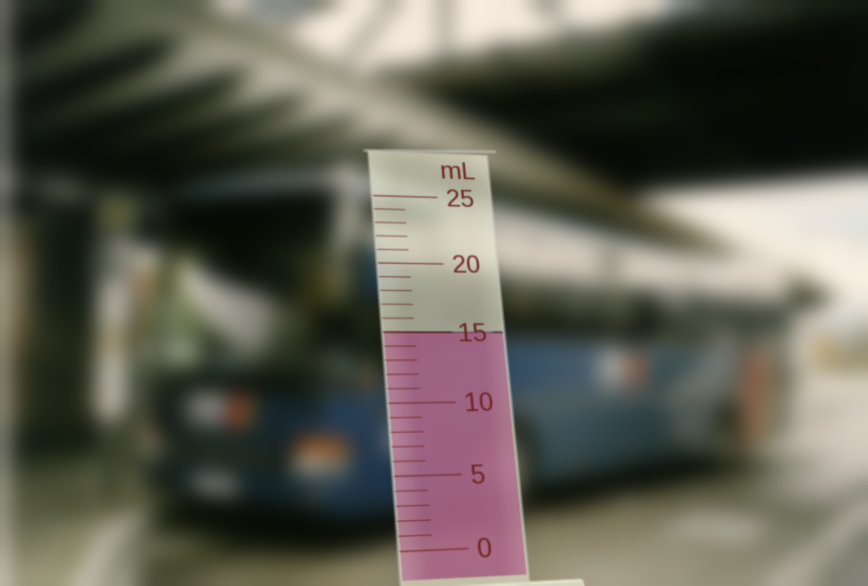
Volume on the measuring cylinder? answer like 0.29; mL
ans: 15; mL
